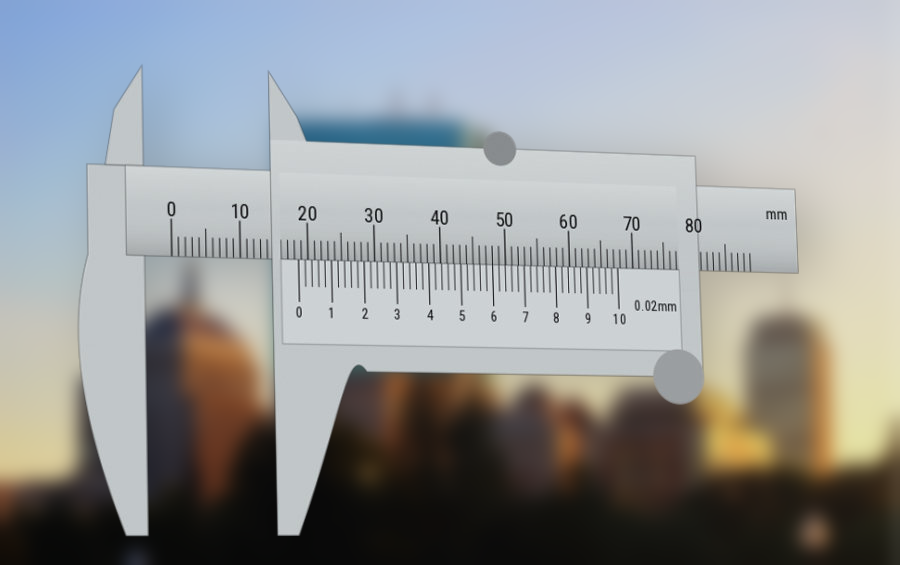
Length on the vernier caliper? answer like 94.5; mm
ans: 18.6; mm
